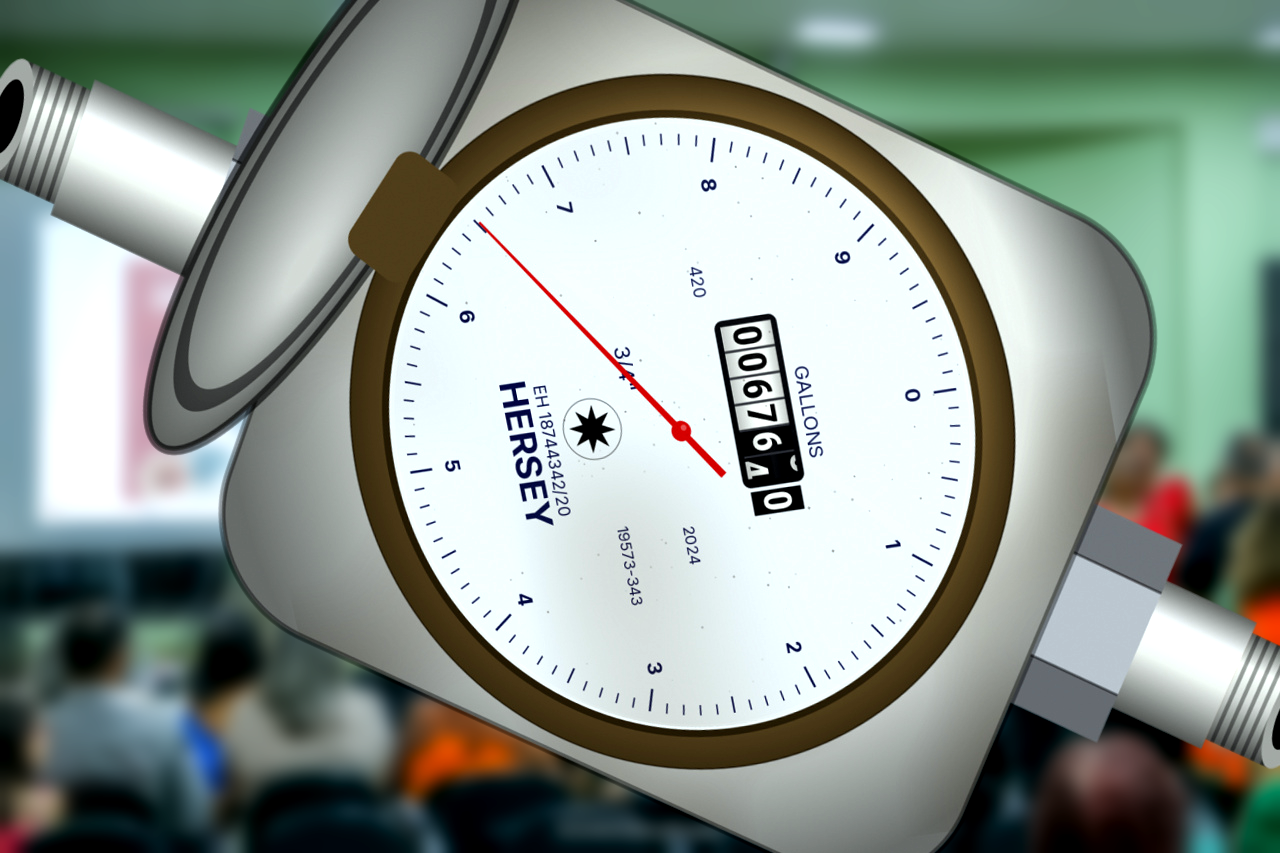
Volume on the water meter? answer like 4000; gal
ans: 67636.5; gal
